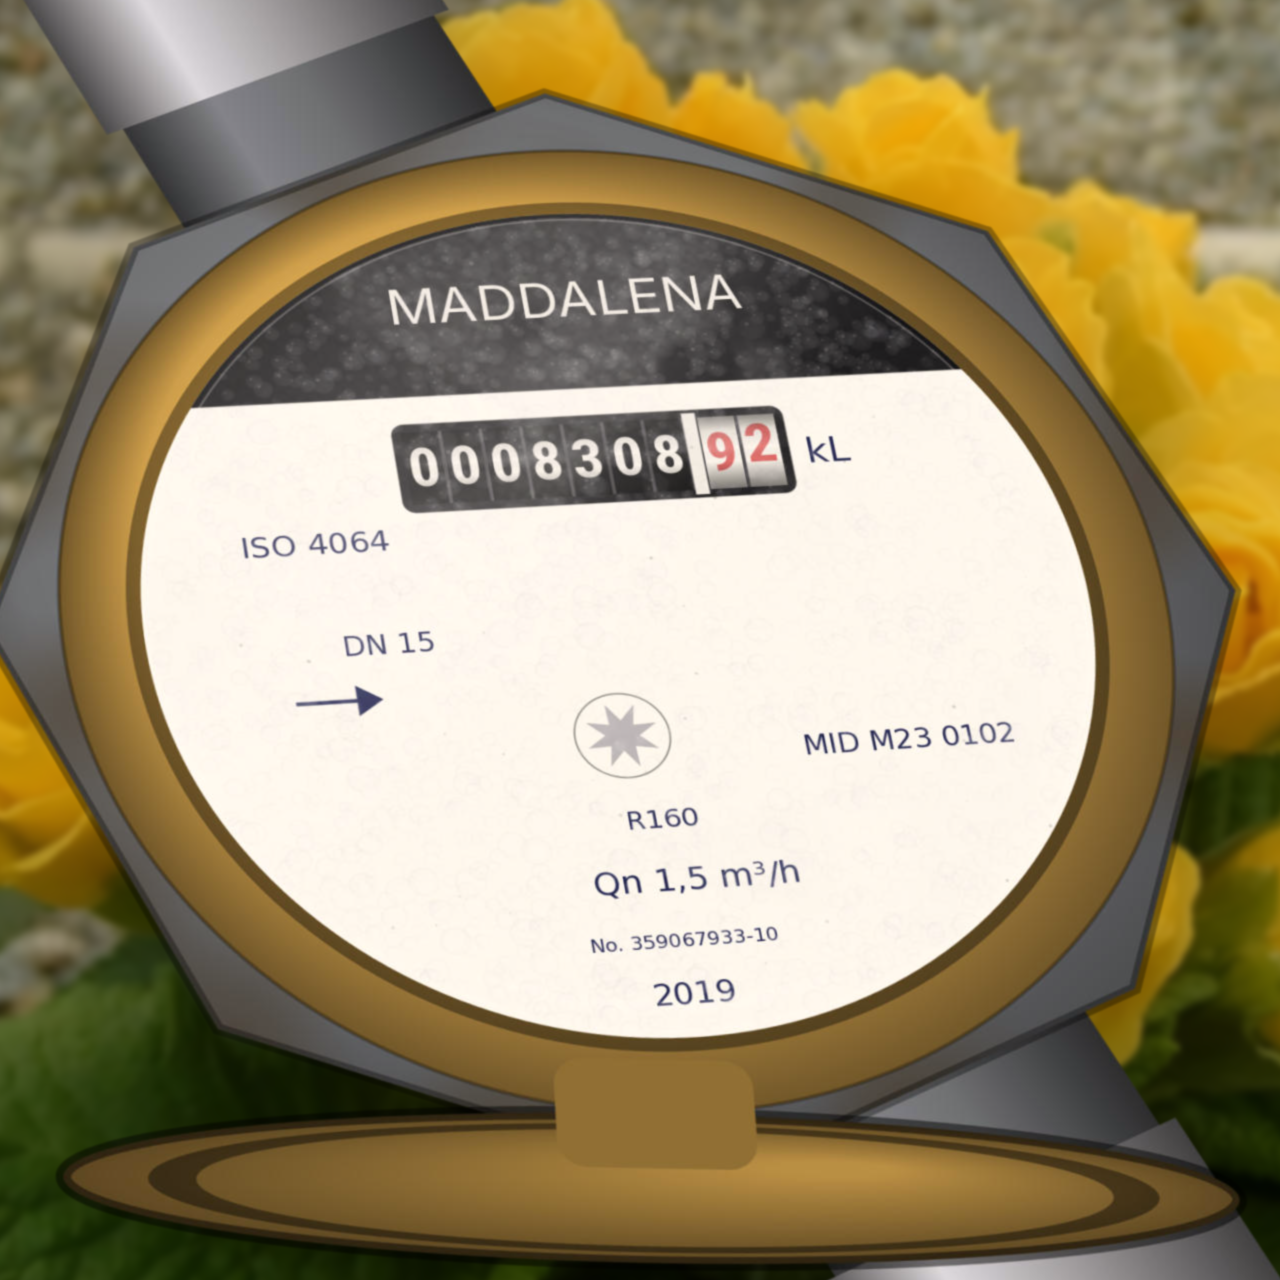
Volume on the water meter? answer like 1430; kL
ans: 8308.92; kL
